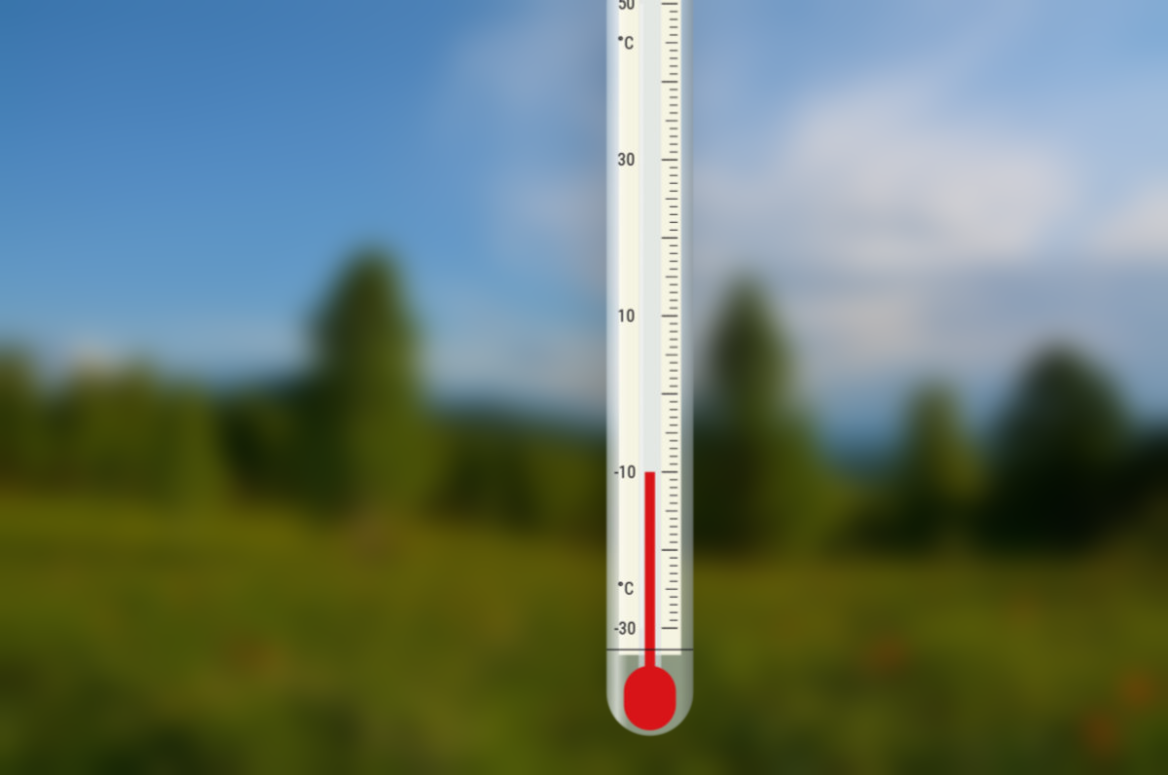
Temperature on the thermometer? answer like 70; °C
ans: -10; °C
